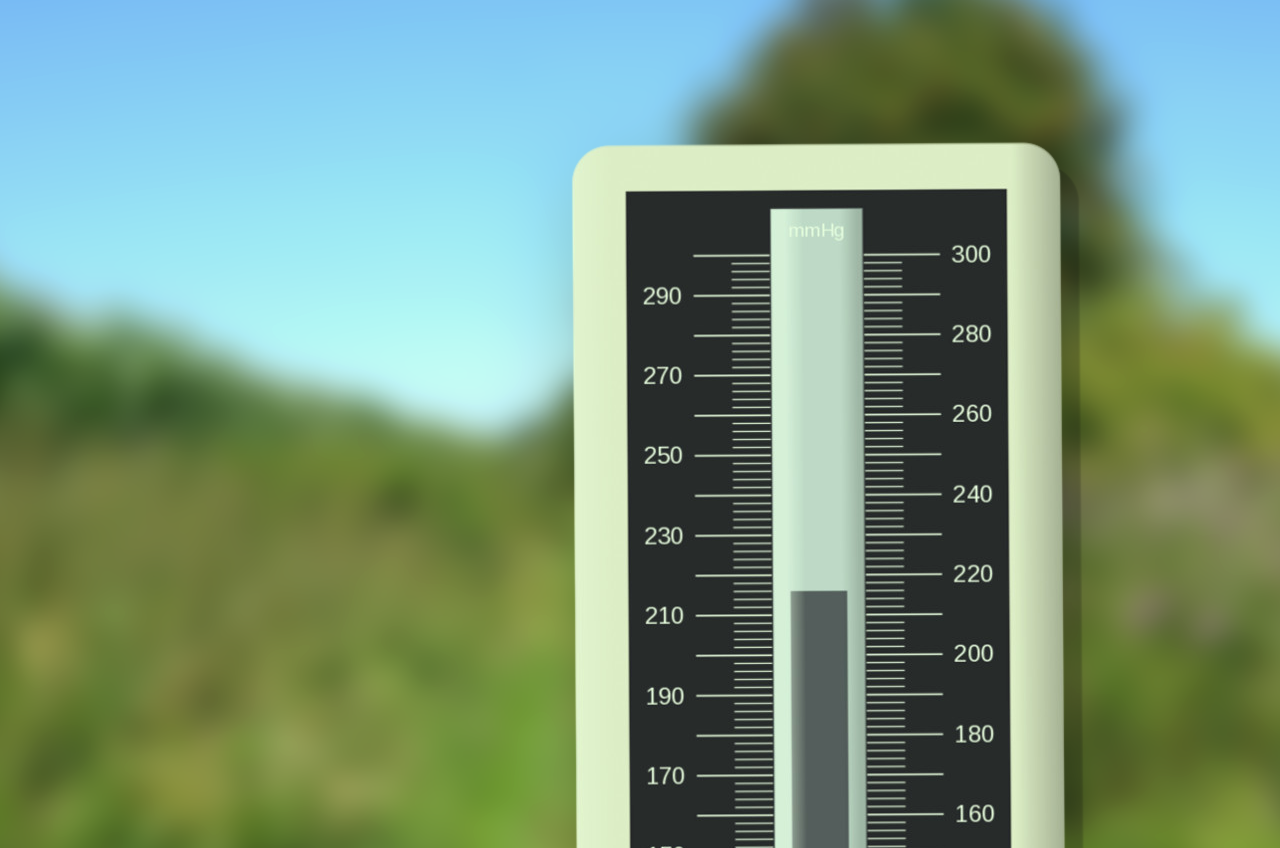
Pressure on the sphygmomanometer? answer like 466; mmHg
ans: 216; mmHg
